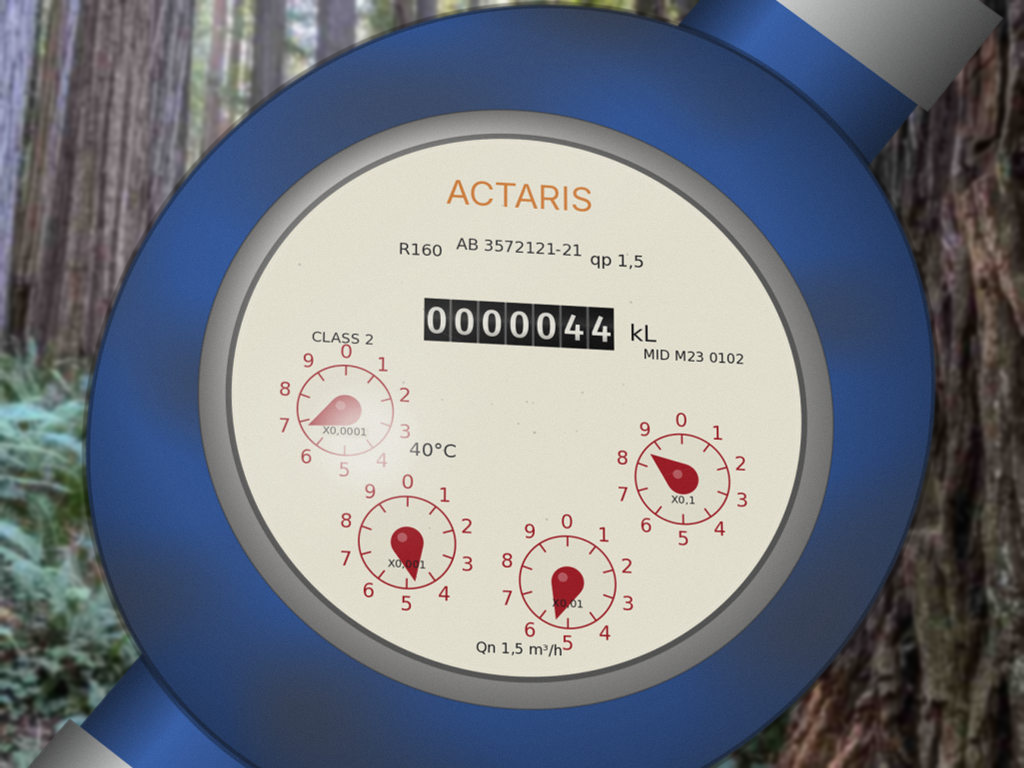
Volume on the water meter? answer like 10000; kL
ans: 44.8546; kL
